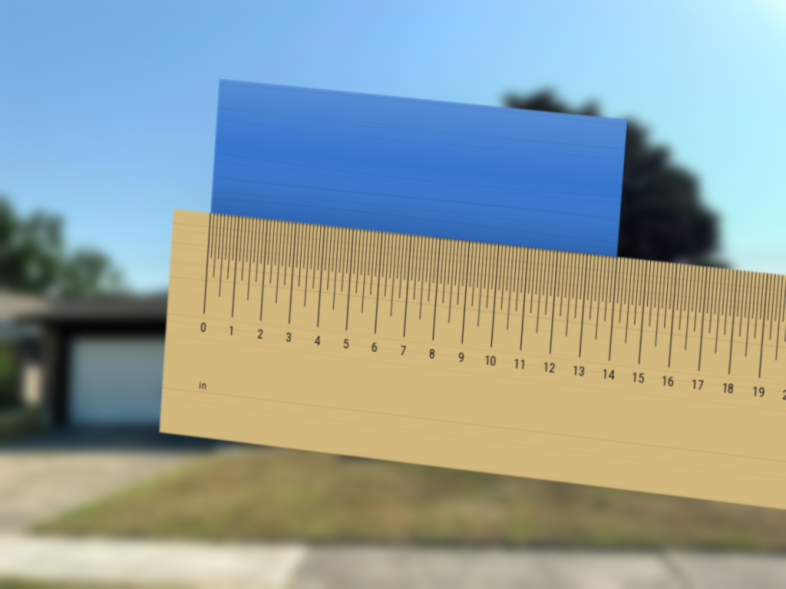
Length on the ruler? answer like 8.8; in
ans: 14; in
